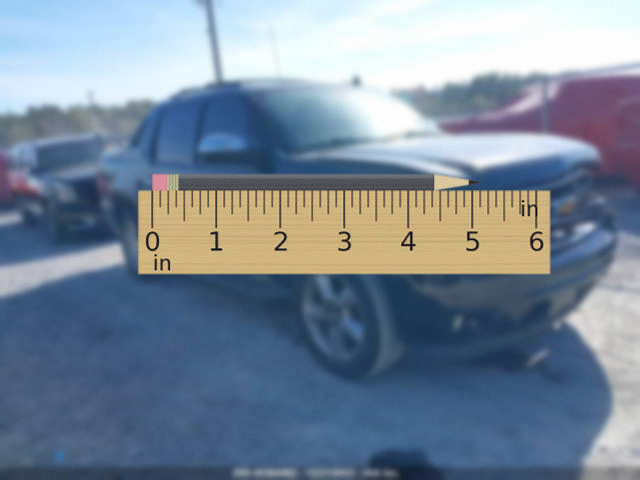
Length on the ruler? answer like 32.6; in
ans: 5.125; in
